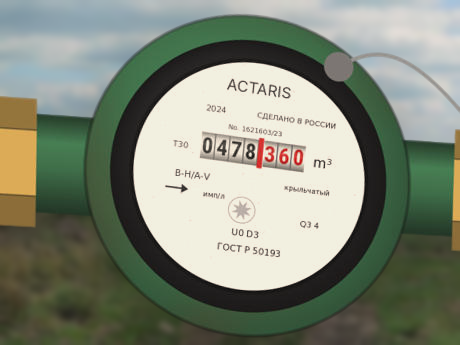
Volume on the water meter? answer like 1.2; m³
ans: 478.360; m³
